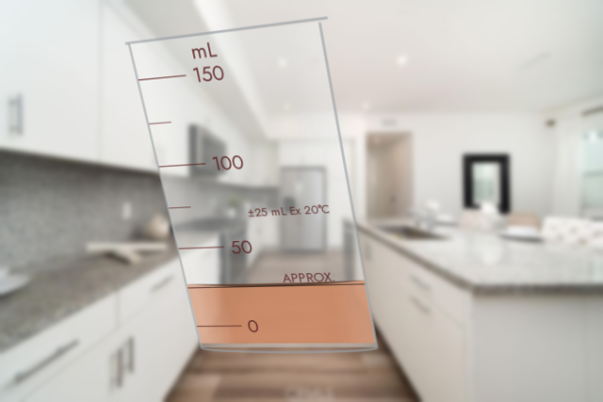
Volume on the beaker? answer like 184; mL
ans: 25; mL
